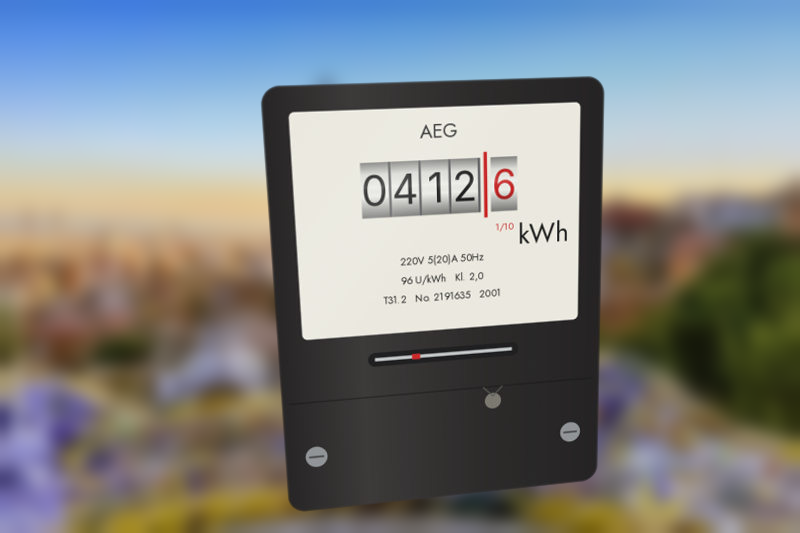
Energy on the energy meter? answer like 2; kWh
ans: 412.6; kWh
